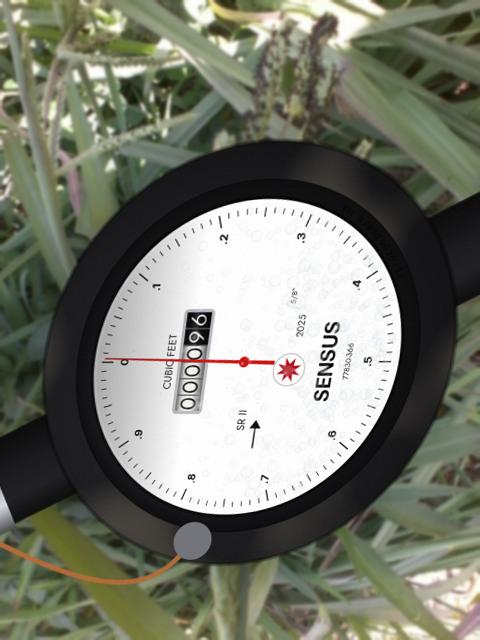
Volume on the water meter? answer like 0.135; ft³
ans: 96.00; ft³
